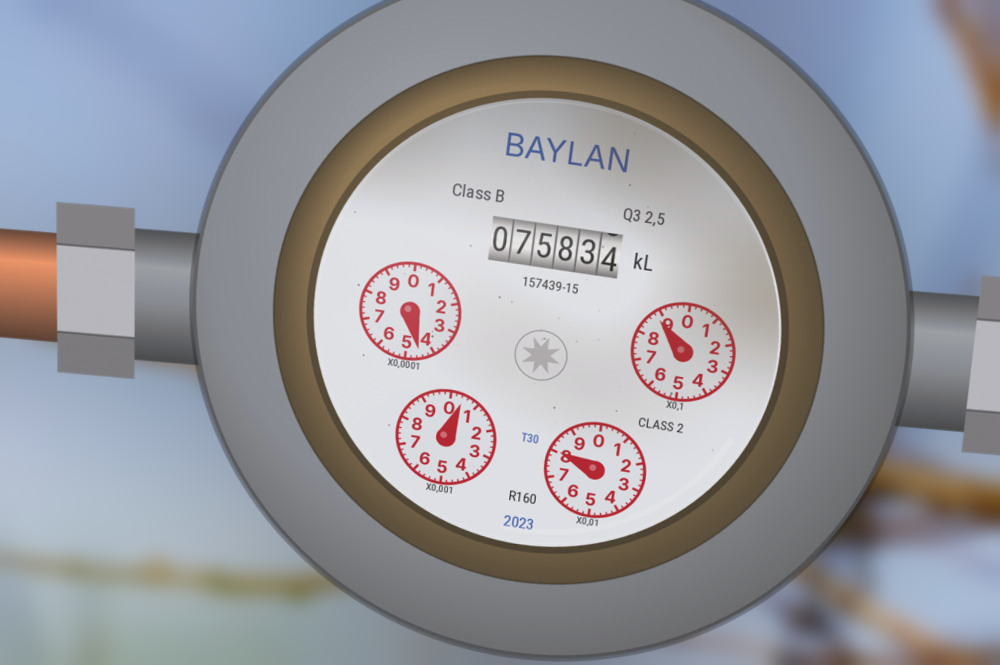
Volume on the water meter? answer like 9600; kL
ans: 75833.8804; kL
